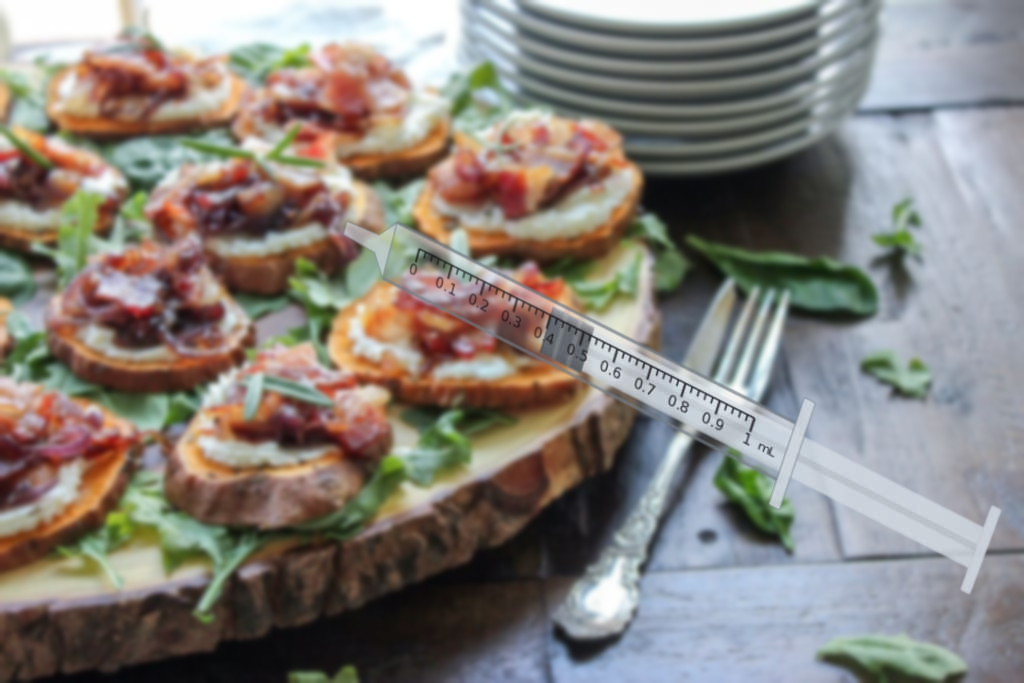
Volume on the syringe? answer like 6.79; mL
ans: 0.4; mL
